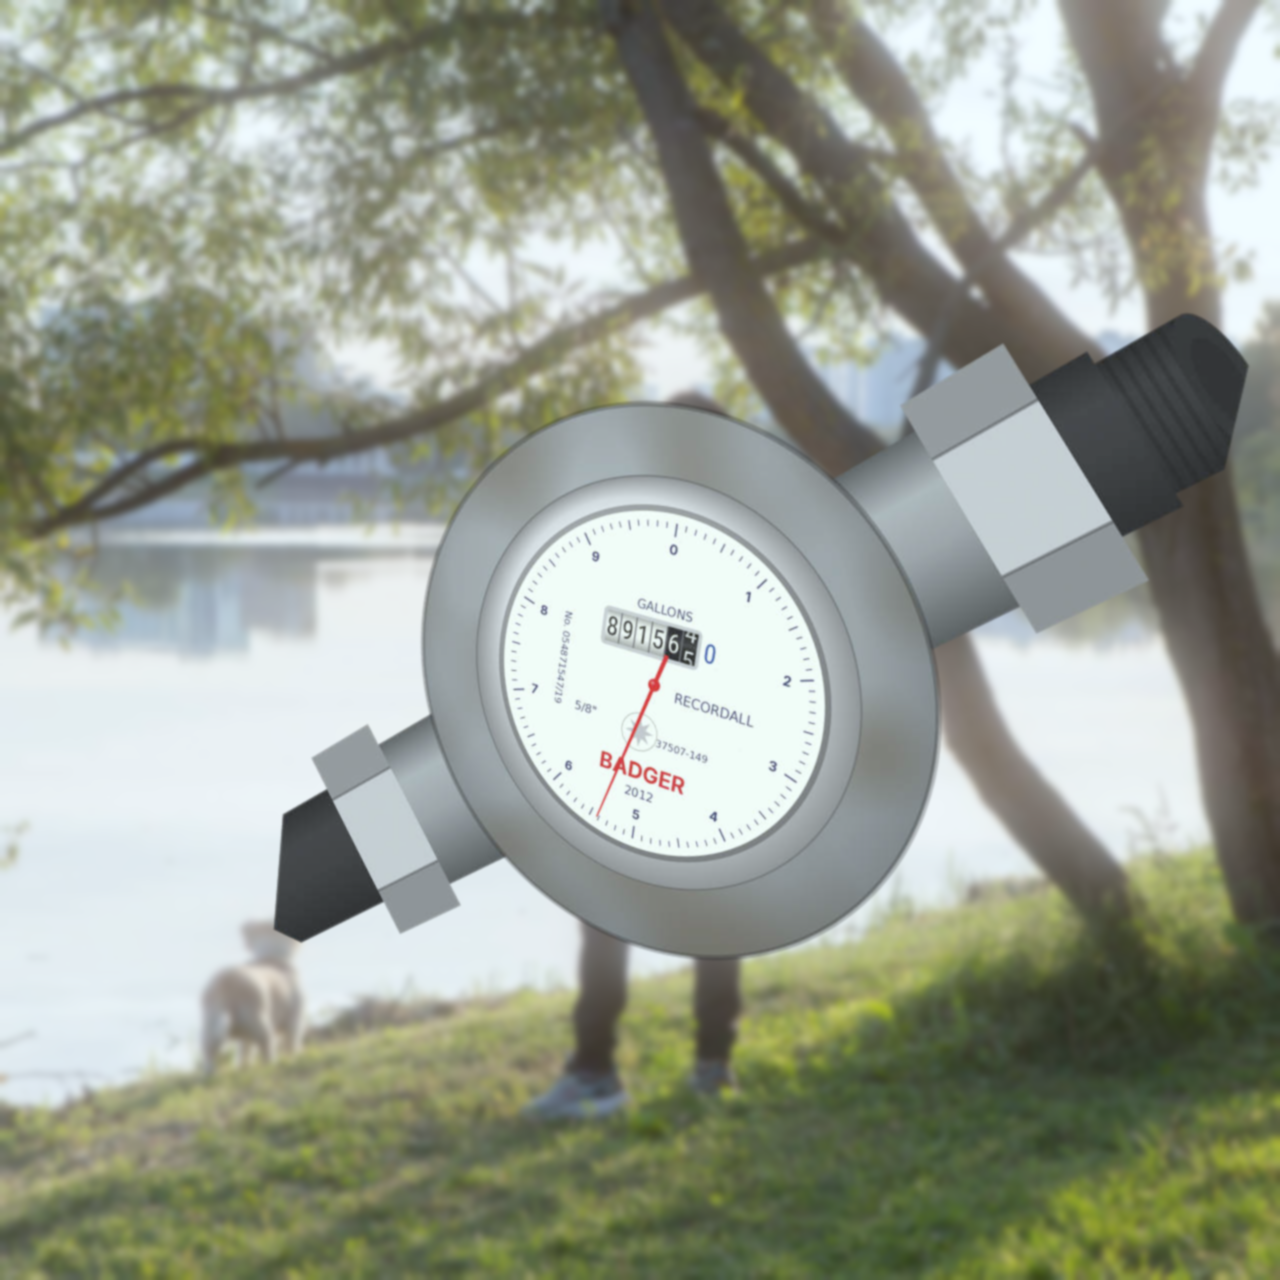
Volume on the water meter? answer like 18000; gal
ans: 8915645.4; gal
